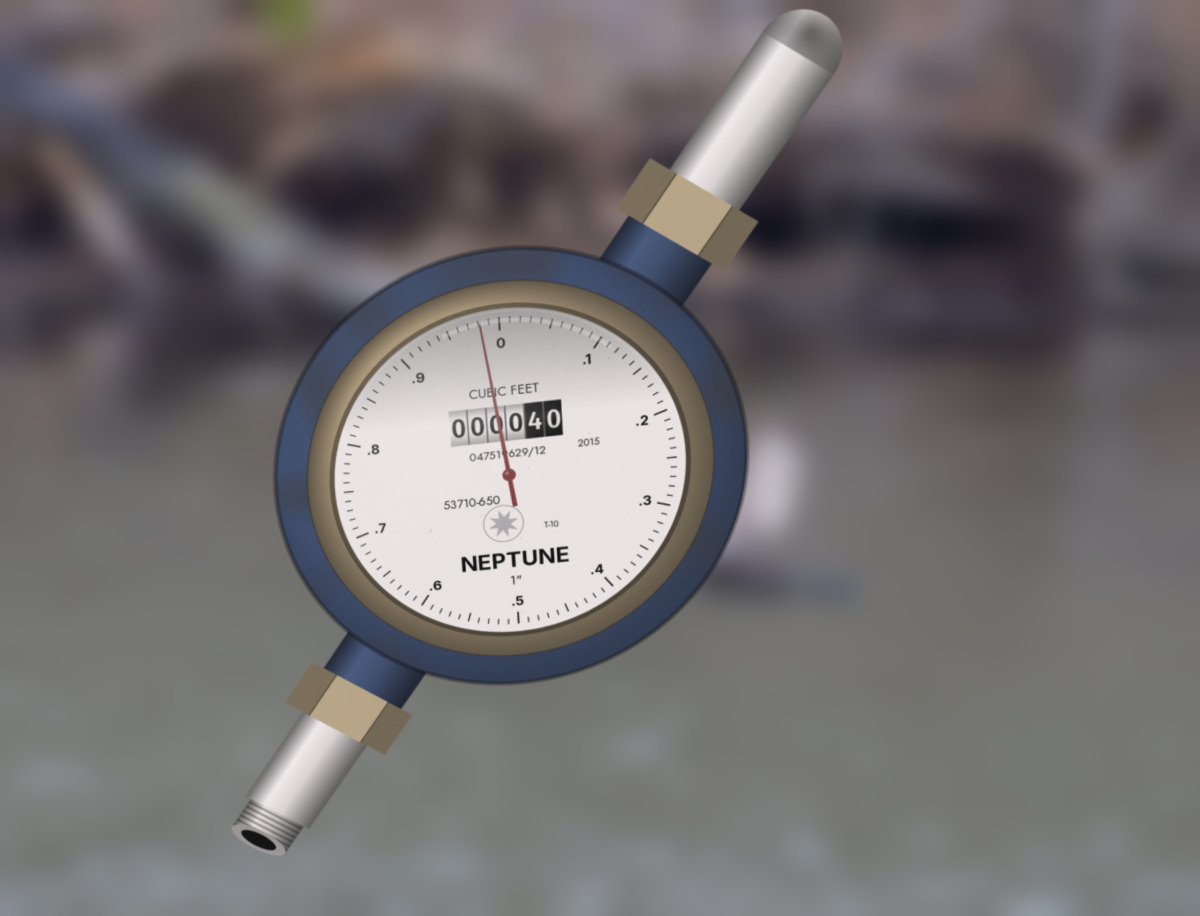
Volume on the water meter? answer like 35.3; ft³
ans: 39.98; ft³
